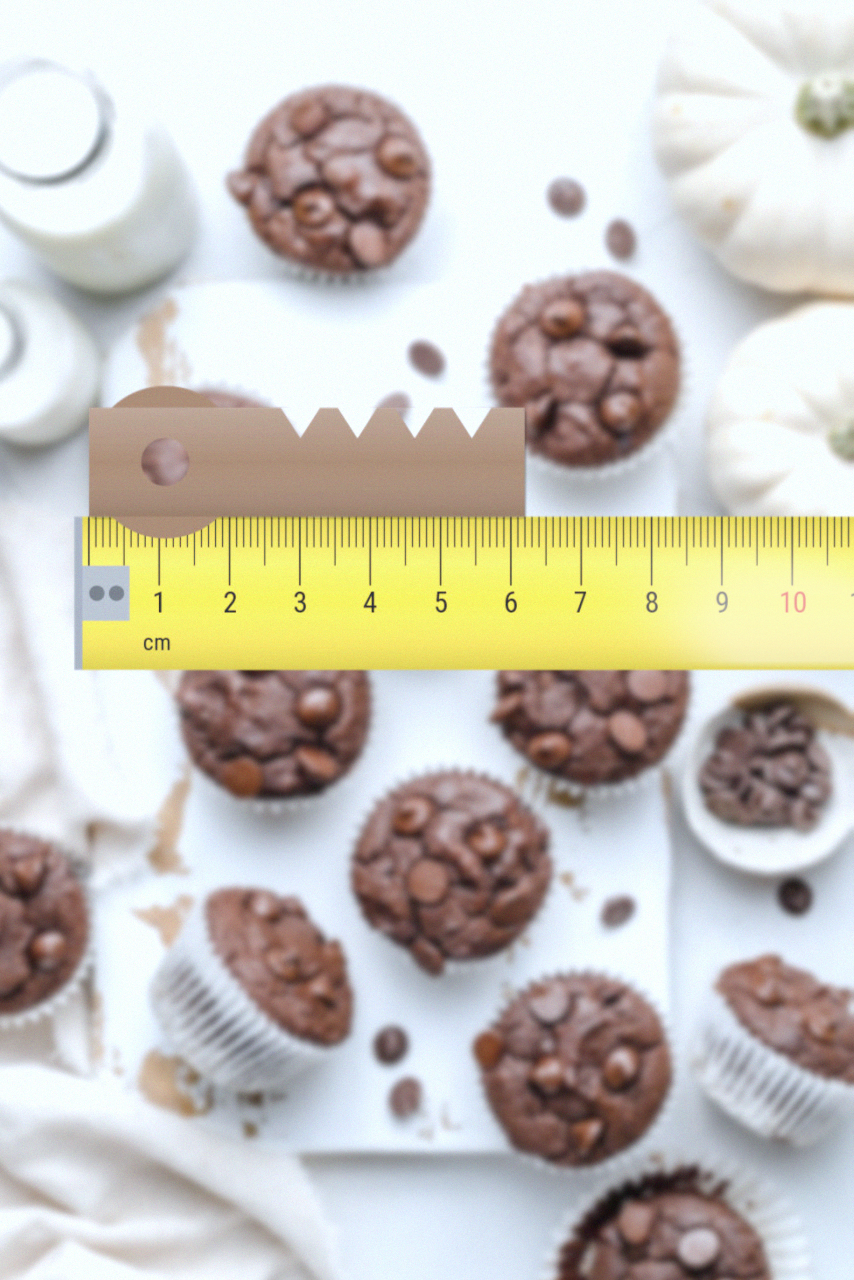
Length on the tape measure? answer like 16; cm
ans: 6.2; cm
